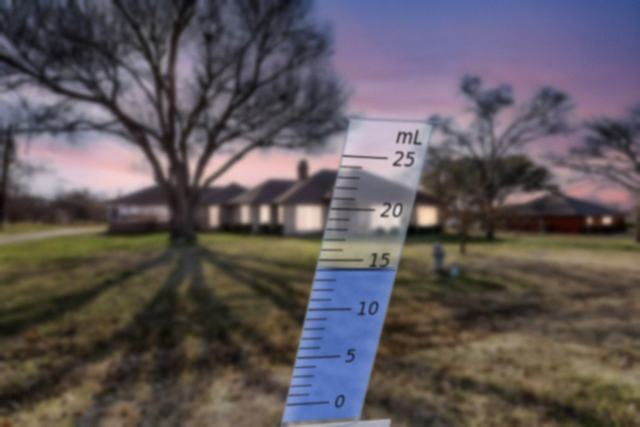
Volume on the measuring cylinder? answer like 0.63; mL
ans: 14; mL
